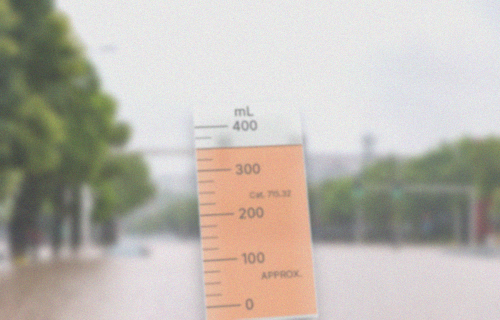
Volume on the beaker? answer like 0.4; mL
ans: 350; mL
